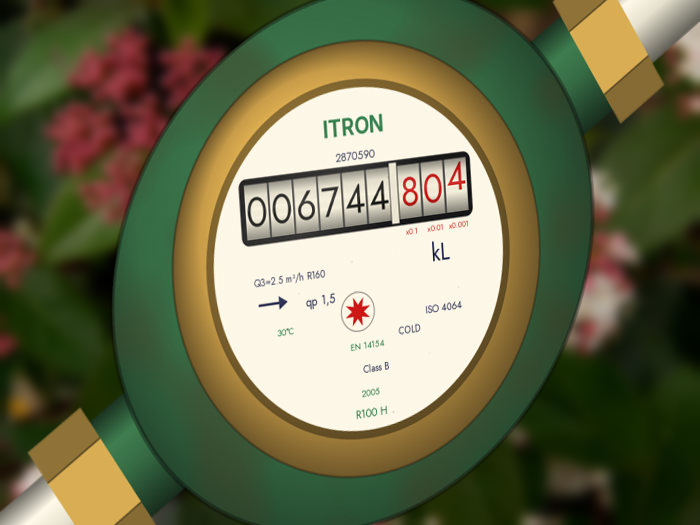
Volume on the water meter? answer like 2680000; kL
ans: 6744.804; kL
